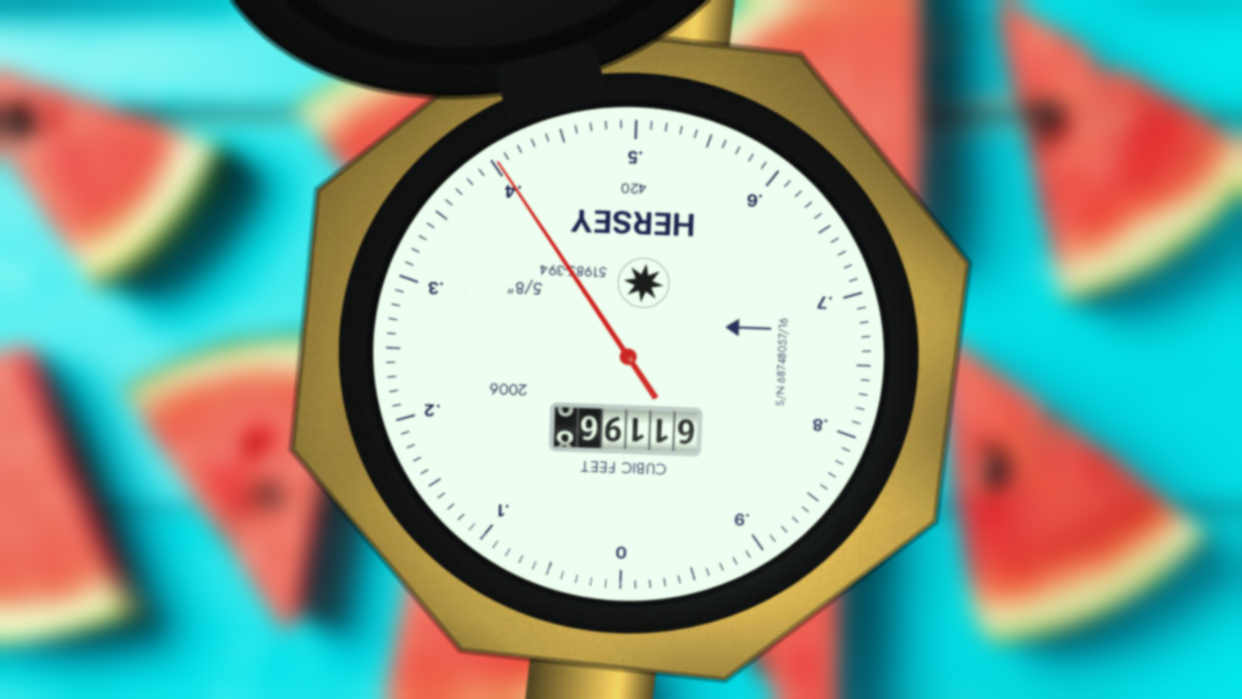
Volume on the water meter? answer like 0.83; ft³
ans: 611968.40; ft³
